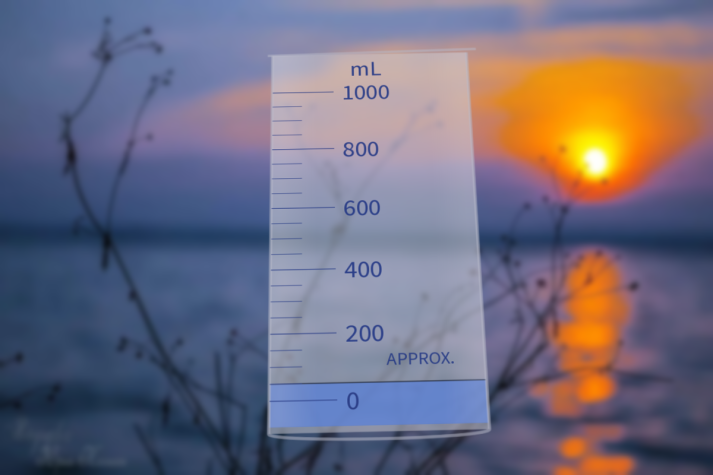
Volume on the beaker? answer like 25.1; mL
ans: 50; mL
